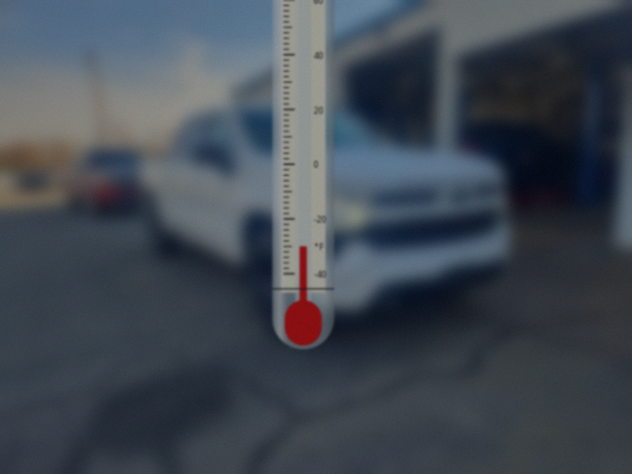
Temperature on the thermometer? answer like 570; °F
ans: -30; °F
